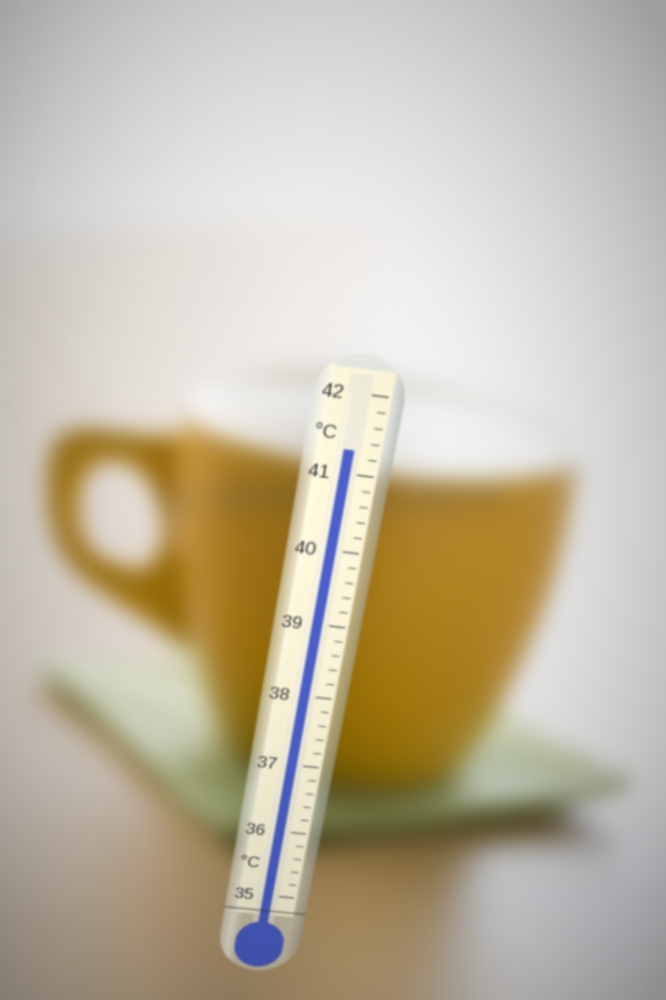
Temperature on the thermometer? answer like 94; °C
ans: 41.3; °C
